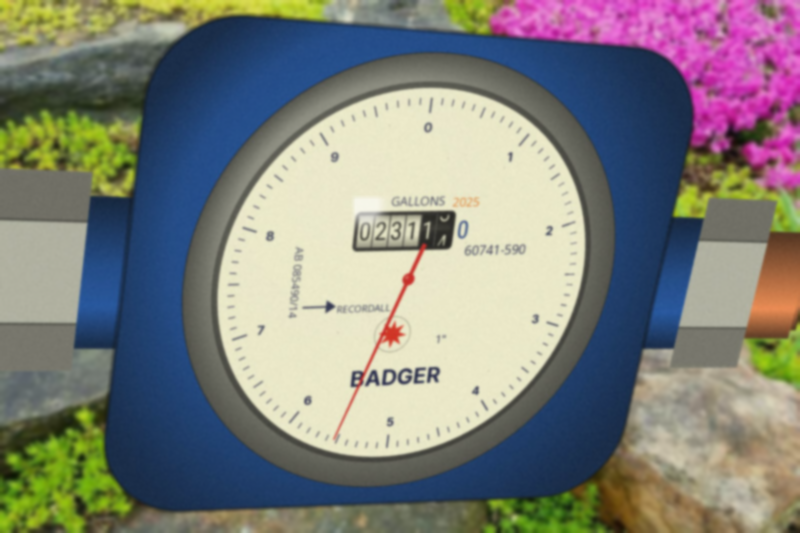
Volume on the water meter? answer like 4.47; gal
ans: 231135.5; gal
